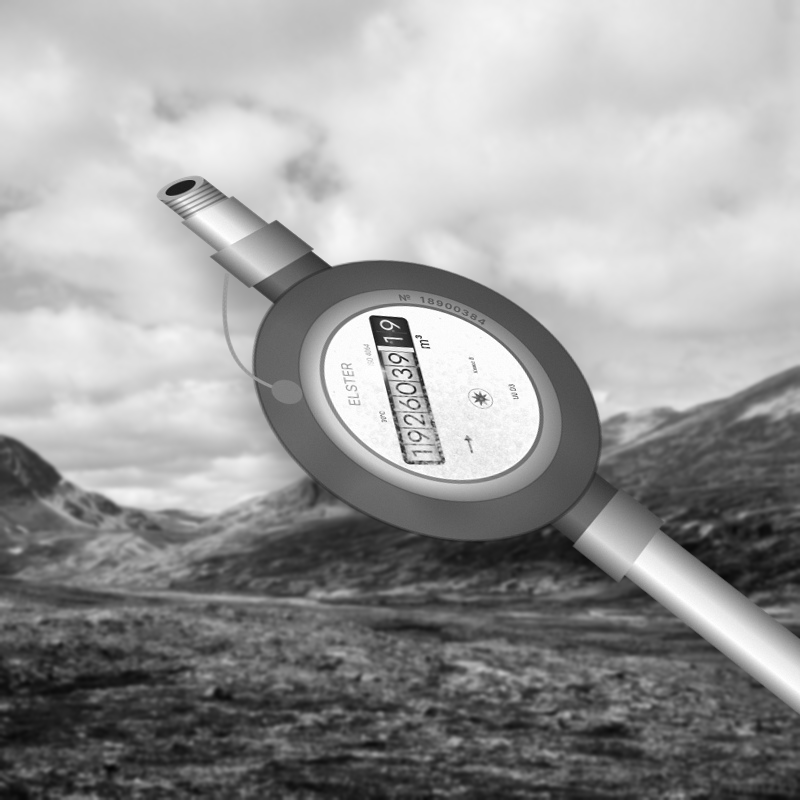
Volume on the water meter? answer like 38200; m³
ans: 1926039.19; m³
